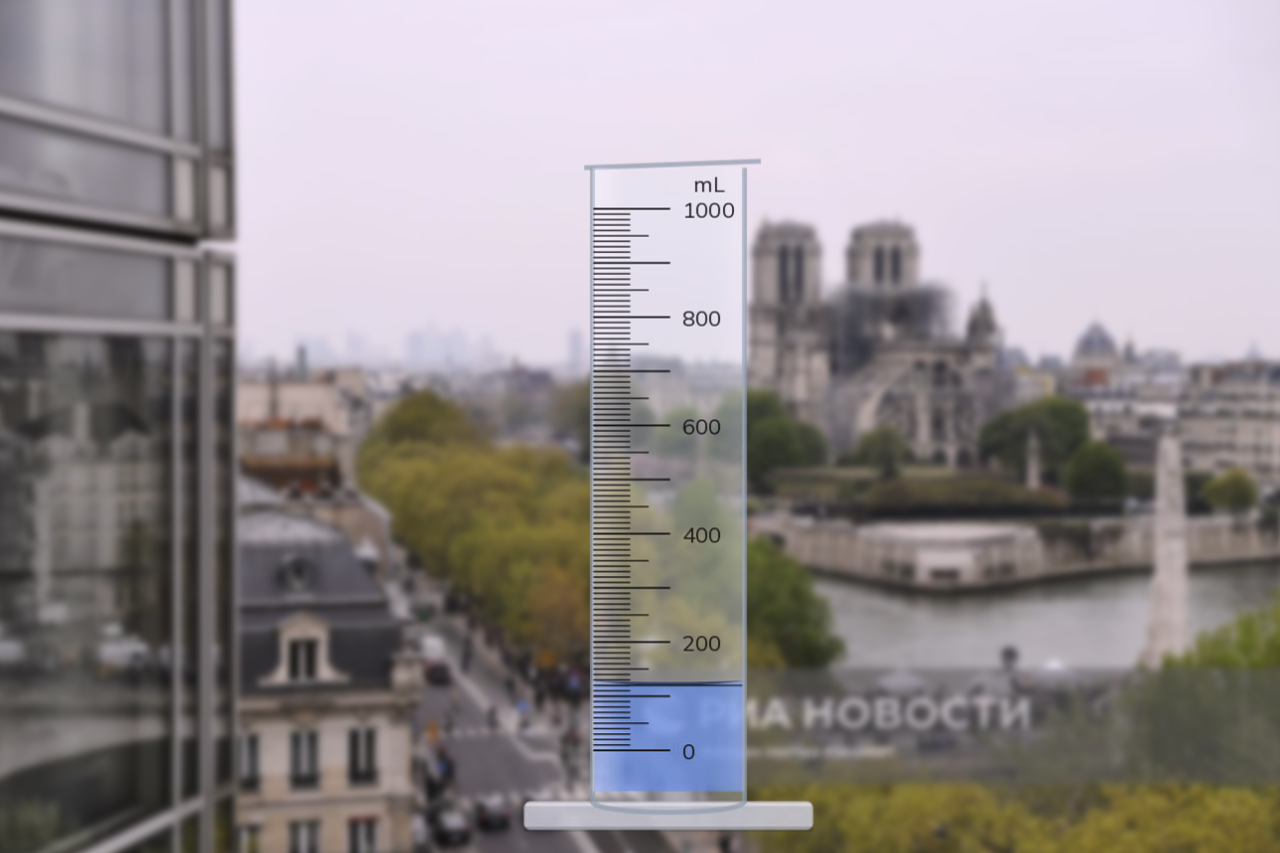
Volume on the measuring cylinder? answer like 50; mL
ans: 120; mL
